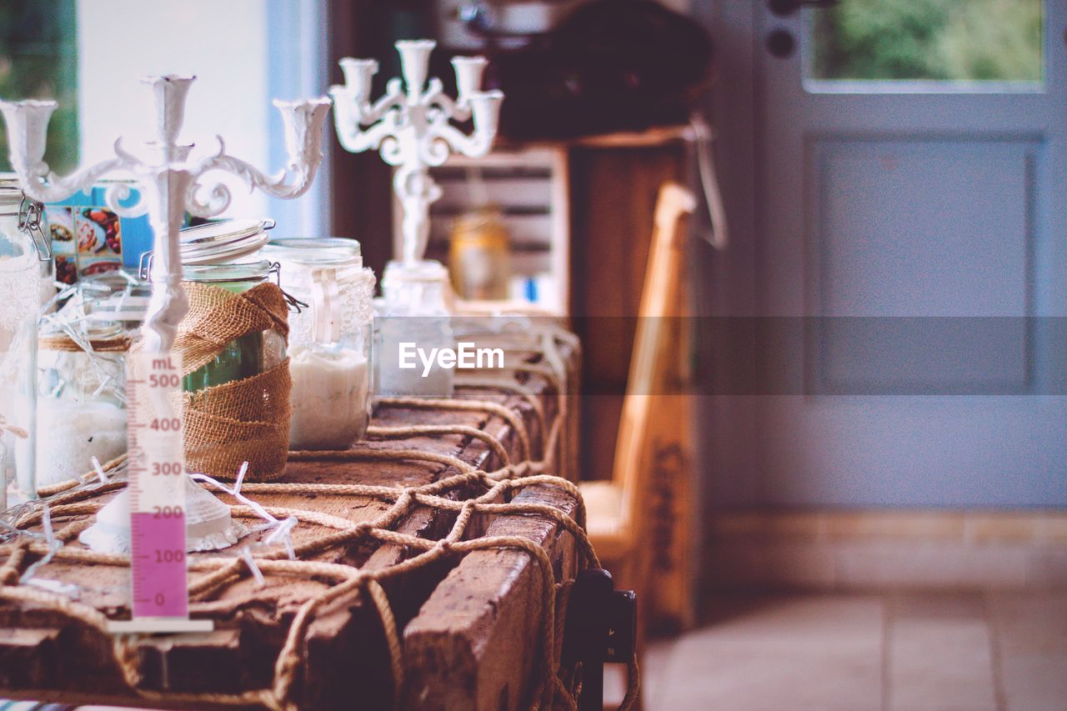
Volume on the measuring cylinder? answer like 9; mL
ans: 200; mL
